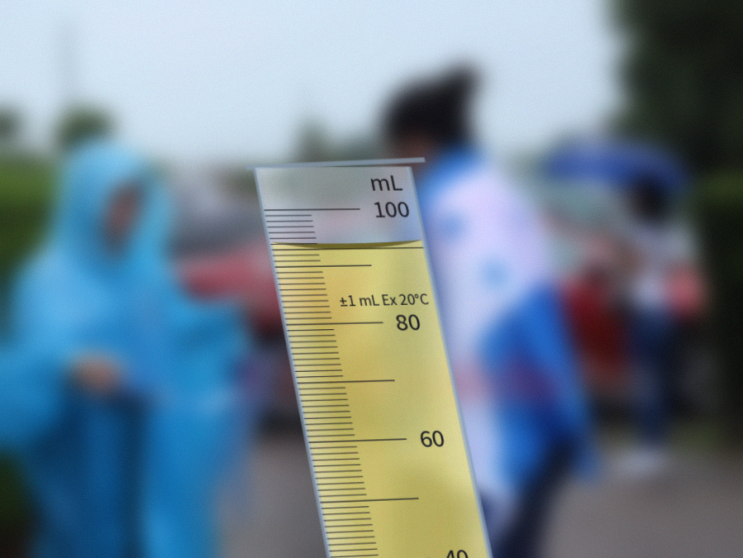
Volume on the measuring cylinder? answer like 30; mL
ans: 93; mL
